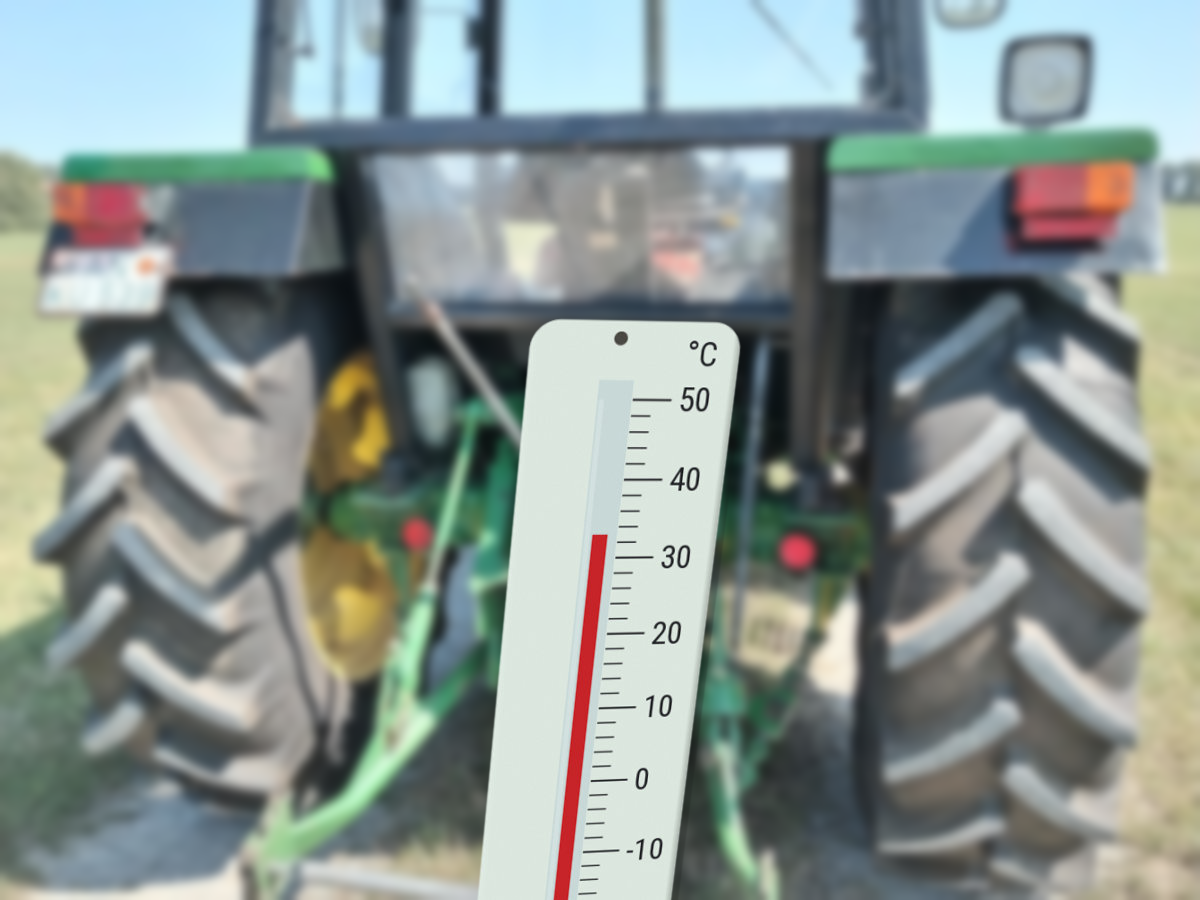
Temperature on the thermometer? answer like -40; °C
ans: 33; °C
